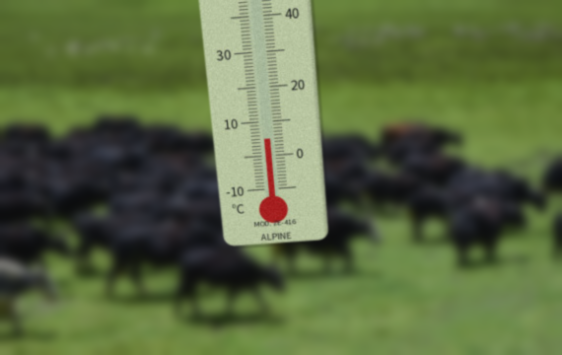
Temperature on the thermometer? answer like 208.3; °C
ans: 5; °C
